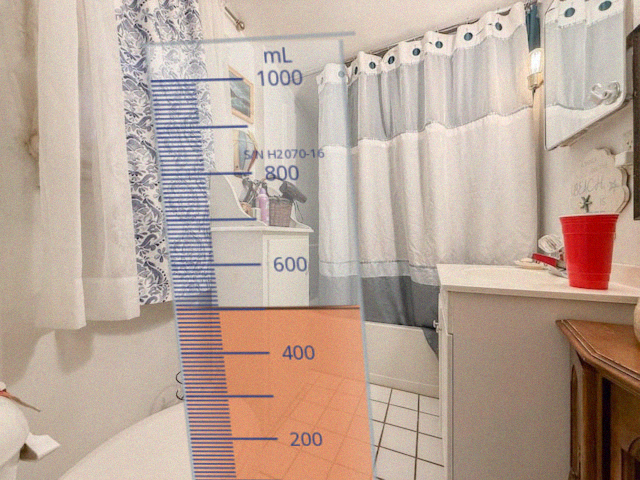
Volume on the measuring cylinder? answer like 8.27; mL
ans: 500; mL
